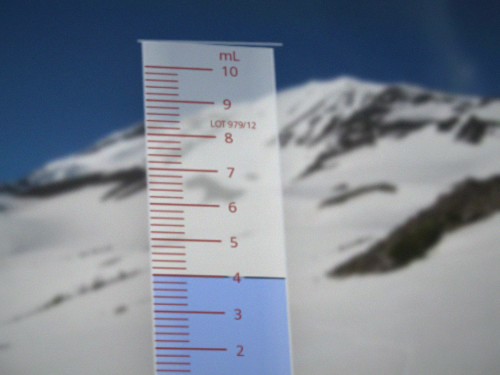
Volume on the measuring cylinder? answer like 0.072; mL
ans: 4; mL
